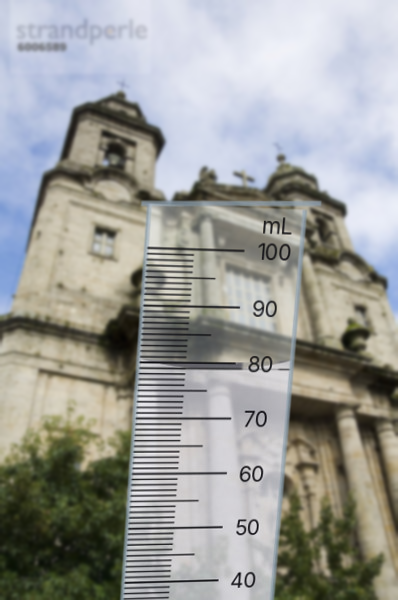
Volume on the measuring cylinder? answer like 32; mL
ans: 79; mL
